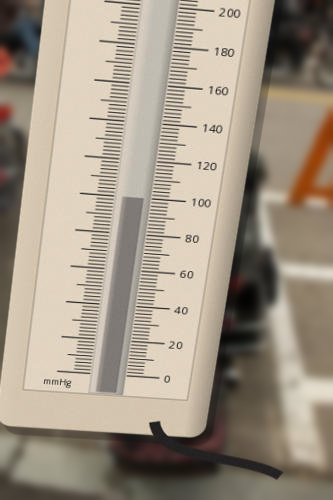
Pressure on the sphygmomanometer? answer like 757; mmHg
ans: 100; mmHg
